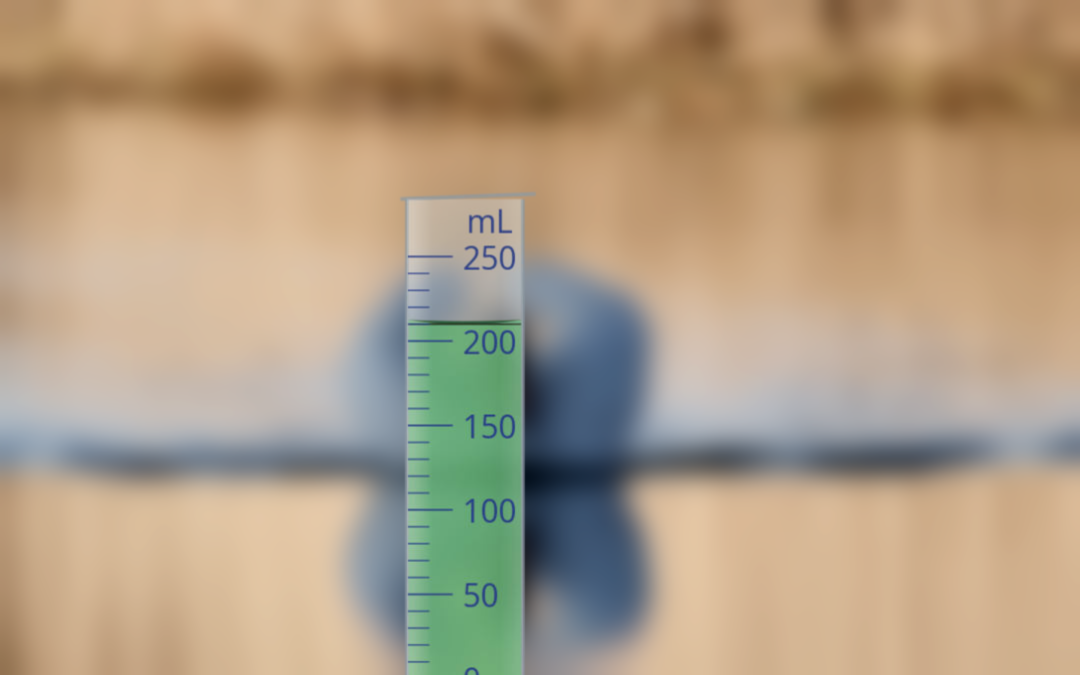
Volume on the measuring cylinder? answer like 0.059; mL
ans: 210; mL
